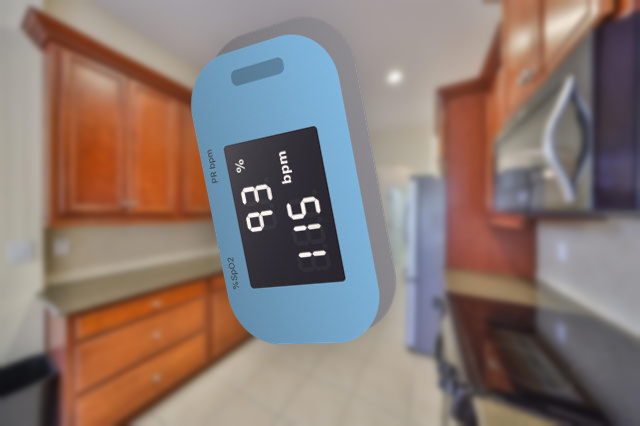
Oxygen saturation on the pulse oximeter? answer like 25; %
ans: 93; %
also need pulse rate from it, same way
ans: 115; bpm
